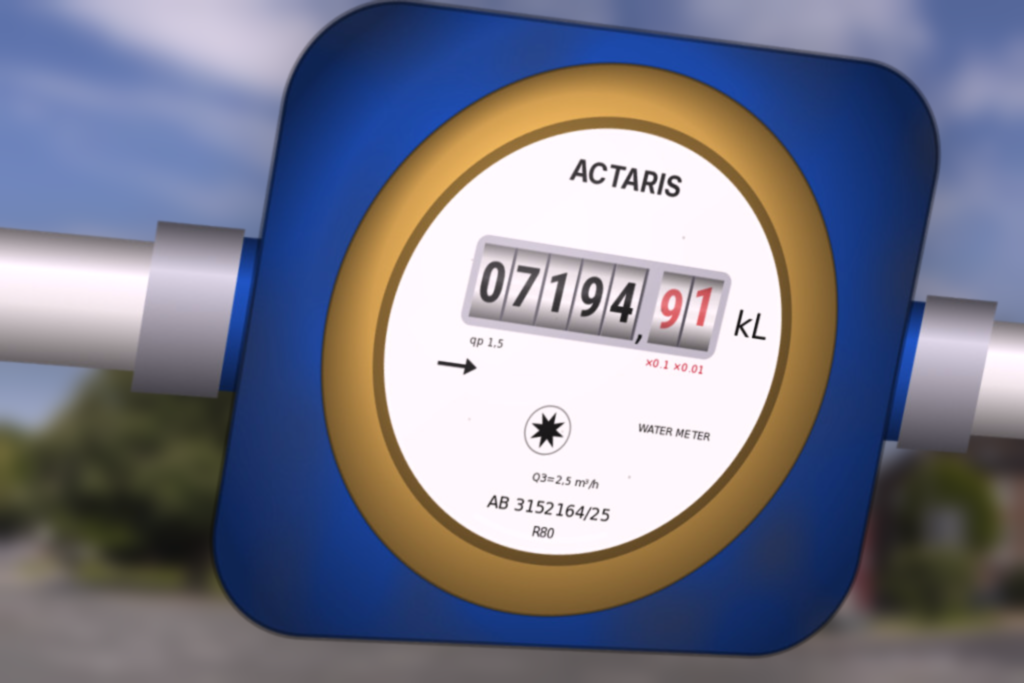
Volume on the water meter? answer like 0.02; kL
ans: 7194.91; kL
